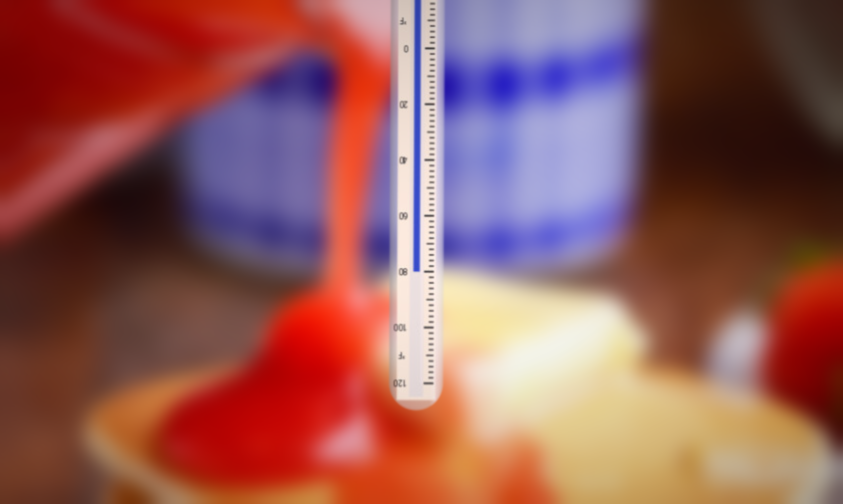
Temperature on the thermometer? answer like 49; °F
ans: 80; °F
